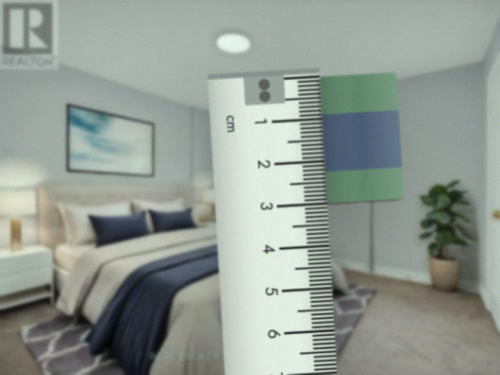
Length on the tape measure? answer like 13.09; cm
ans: 3; cm
